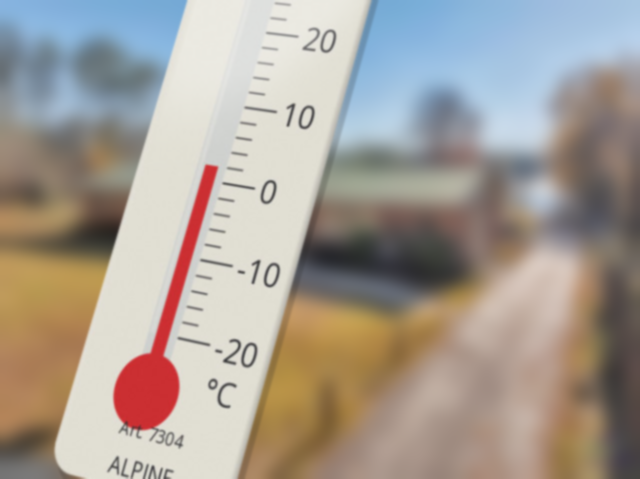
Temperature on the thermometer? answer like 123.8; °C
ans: 2; °C
